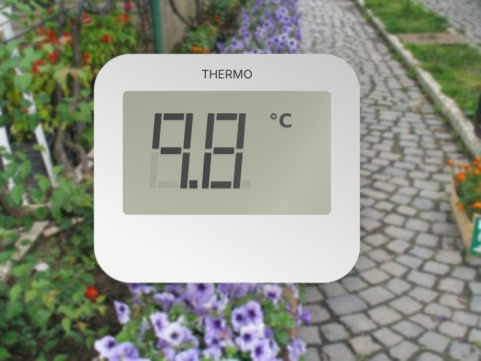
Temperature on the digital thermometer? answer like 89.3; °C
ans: 9.8; °C
